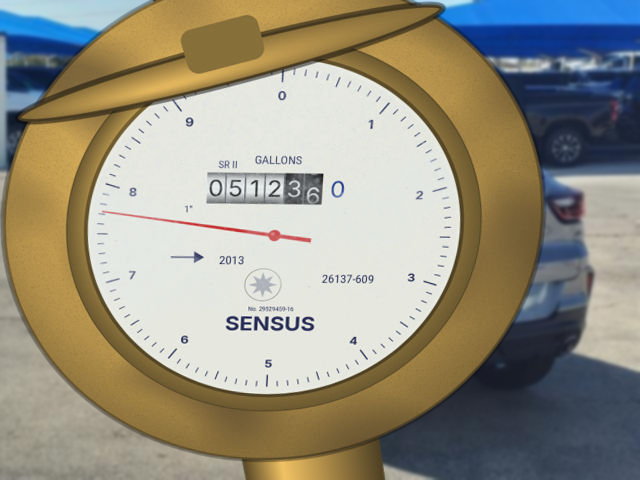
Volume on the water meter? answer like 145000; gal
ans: 512357.7; gal
